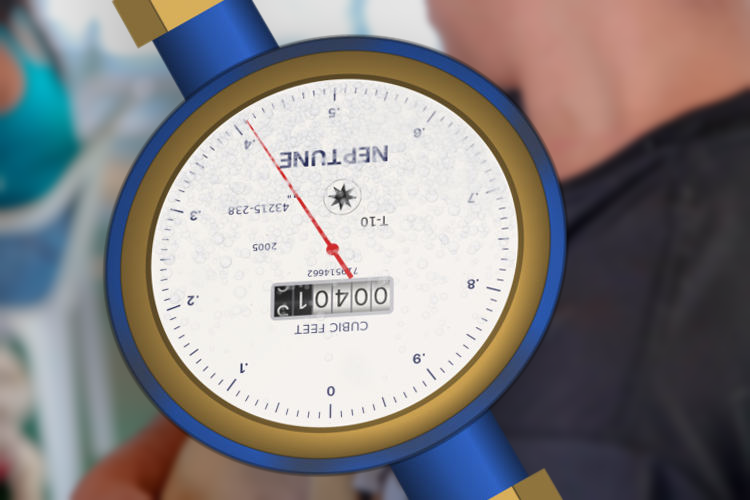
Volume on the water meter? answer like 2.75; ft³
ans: 4015.41; ft³
